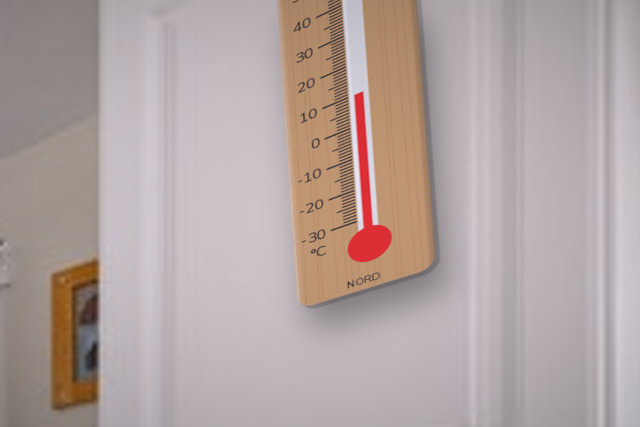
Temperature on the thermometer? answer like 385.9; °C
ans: 10; °C
